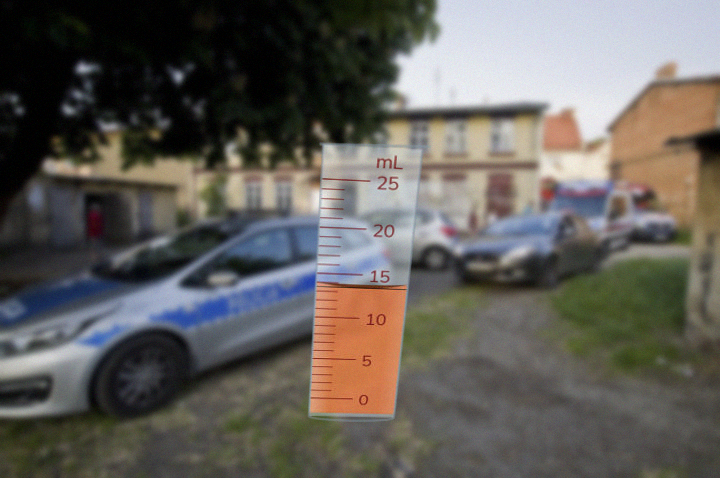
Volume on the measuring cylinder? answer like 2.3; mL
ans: 13.5; mL
